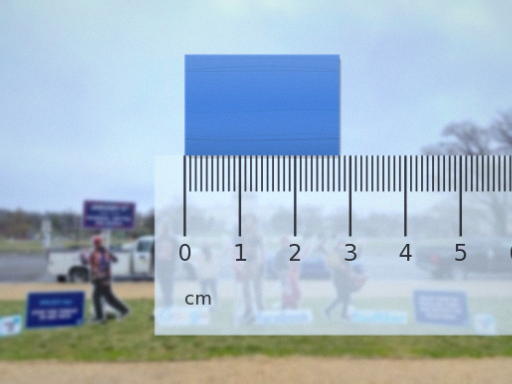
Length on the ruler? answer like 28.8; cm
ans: 2.8; cm
